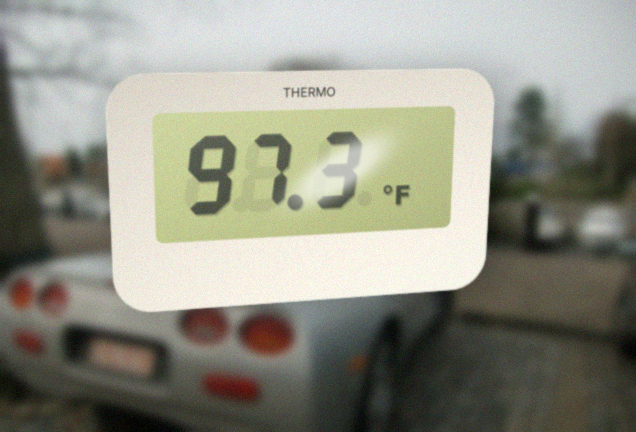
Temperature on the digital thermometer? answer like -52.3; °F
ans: 97.3; °F
